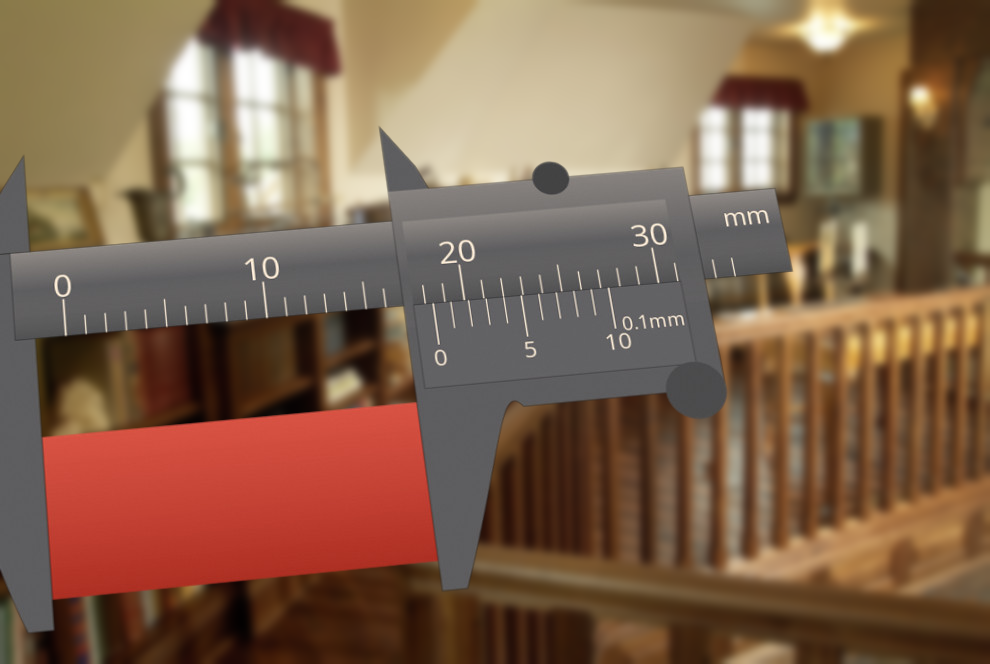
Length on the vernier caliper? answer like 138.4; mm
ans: 18.4; mm
